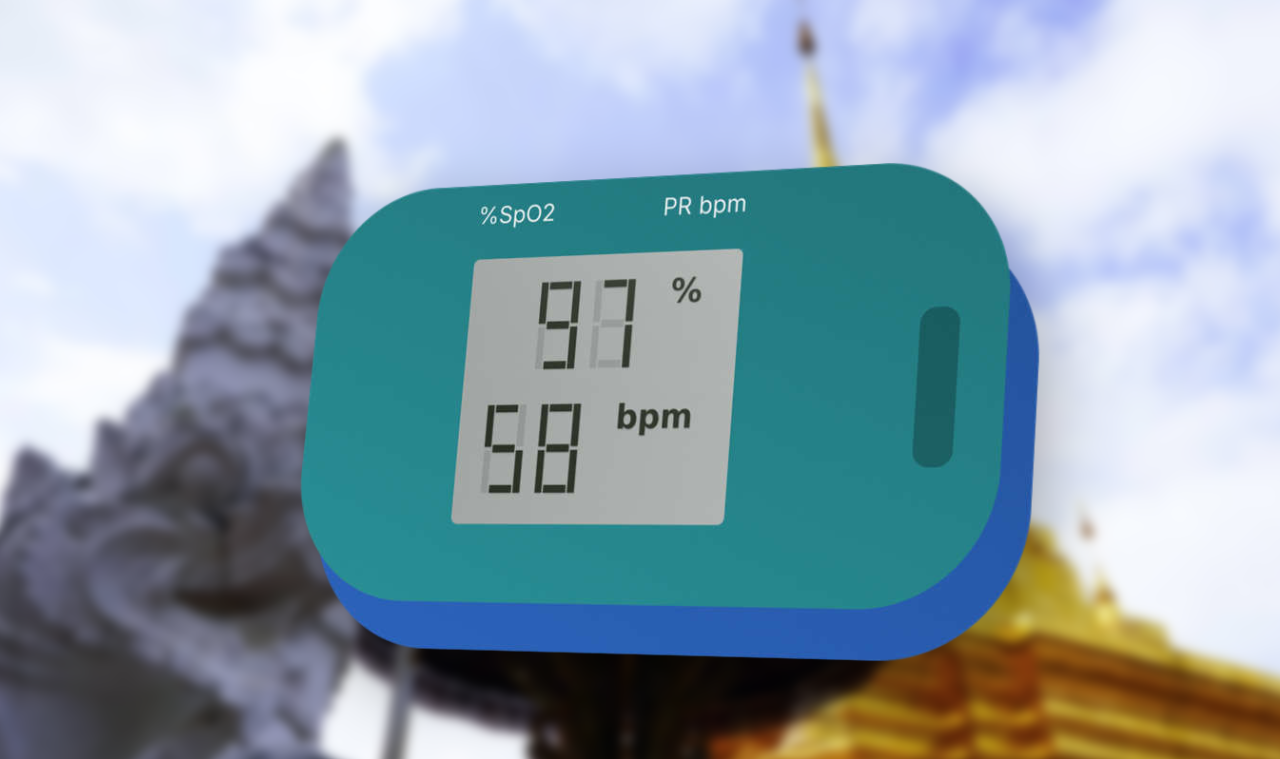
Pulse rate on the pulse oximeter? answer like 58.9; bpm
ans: 58; bpm
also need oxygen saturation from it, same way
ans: 97; %
